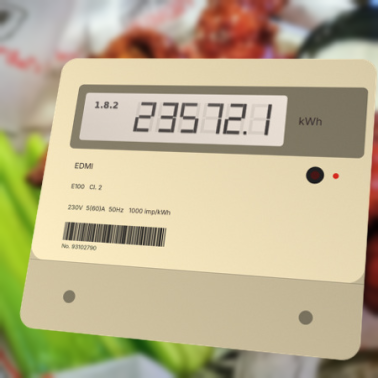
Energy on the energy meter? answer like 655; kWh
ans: 23572.1; kWh
